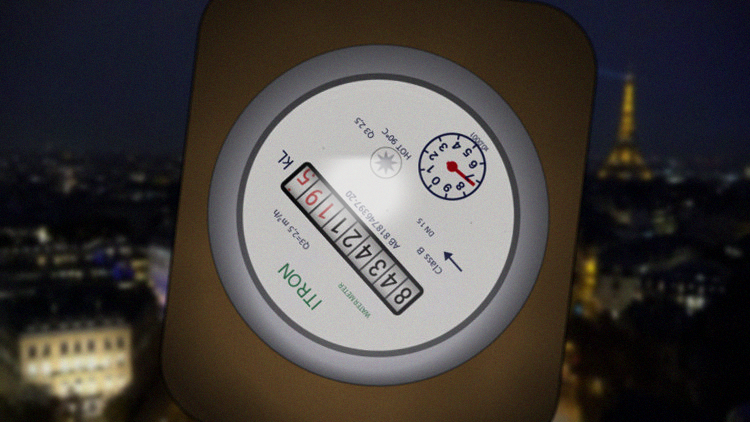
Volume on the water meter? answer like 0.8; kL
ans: 843421.1947; kL
